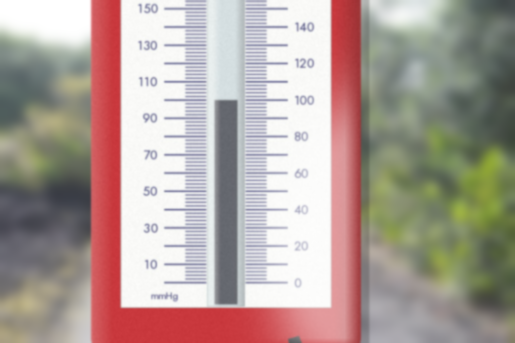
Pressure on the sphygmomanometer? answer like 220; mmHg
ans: 100; mmHg
